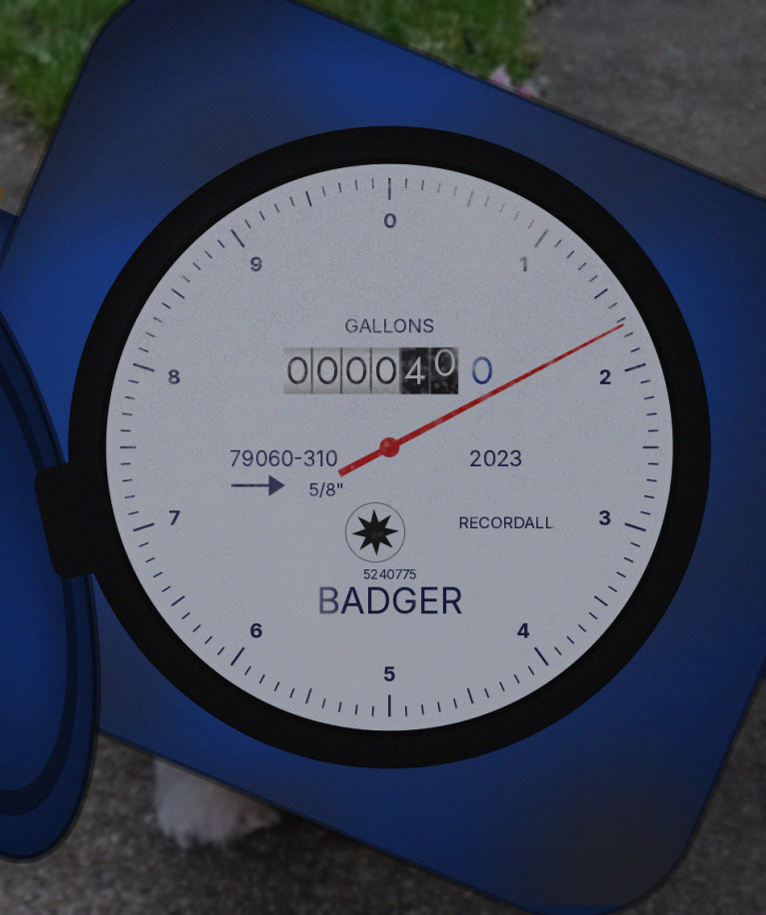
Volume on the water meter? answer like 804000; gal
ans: 401.7; gal
